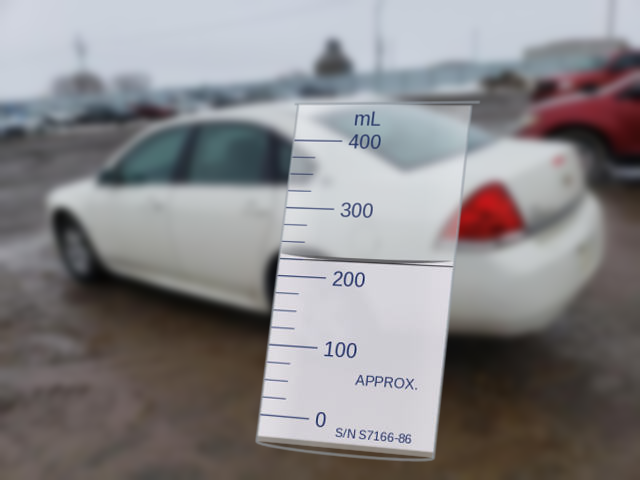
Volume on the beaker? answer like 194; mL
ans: 225; mL
